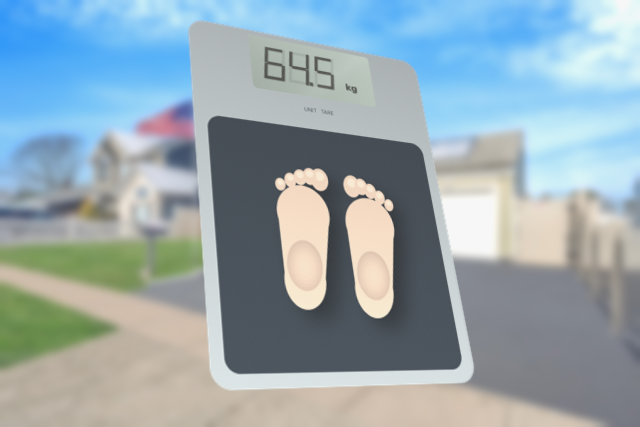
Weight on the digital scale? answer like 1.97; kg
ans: 64.5; kg
